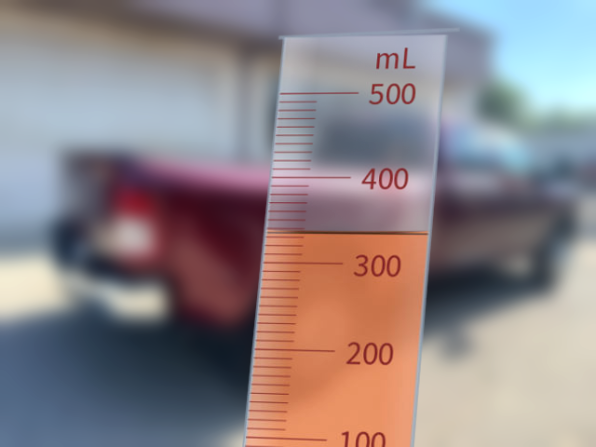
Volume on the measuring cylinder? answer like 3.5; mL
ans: 335; mL
